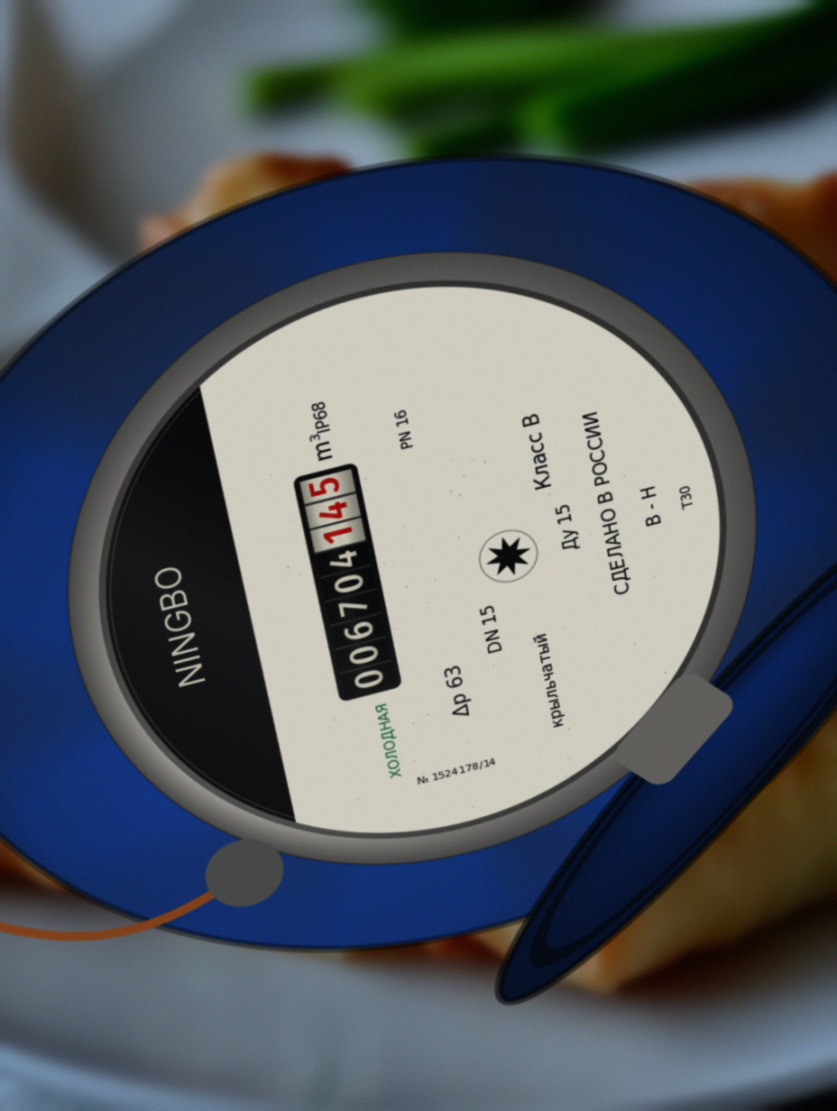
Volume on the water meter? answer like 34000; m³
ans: 6704.145; m³
